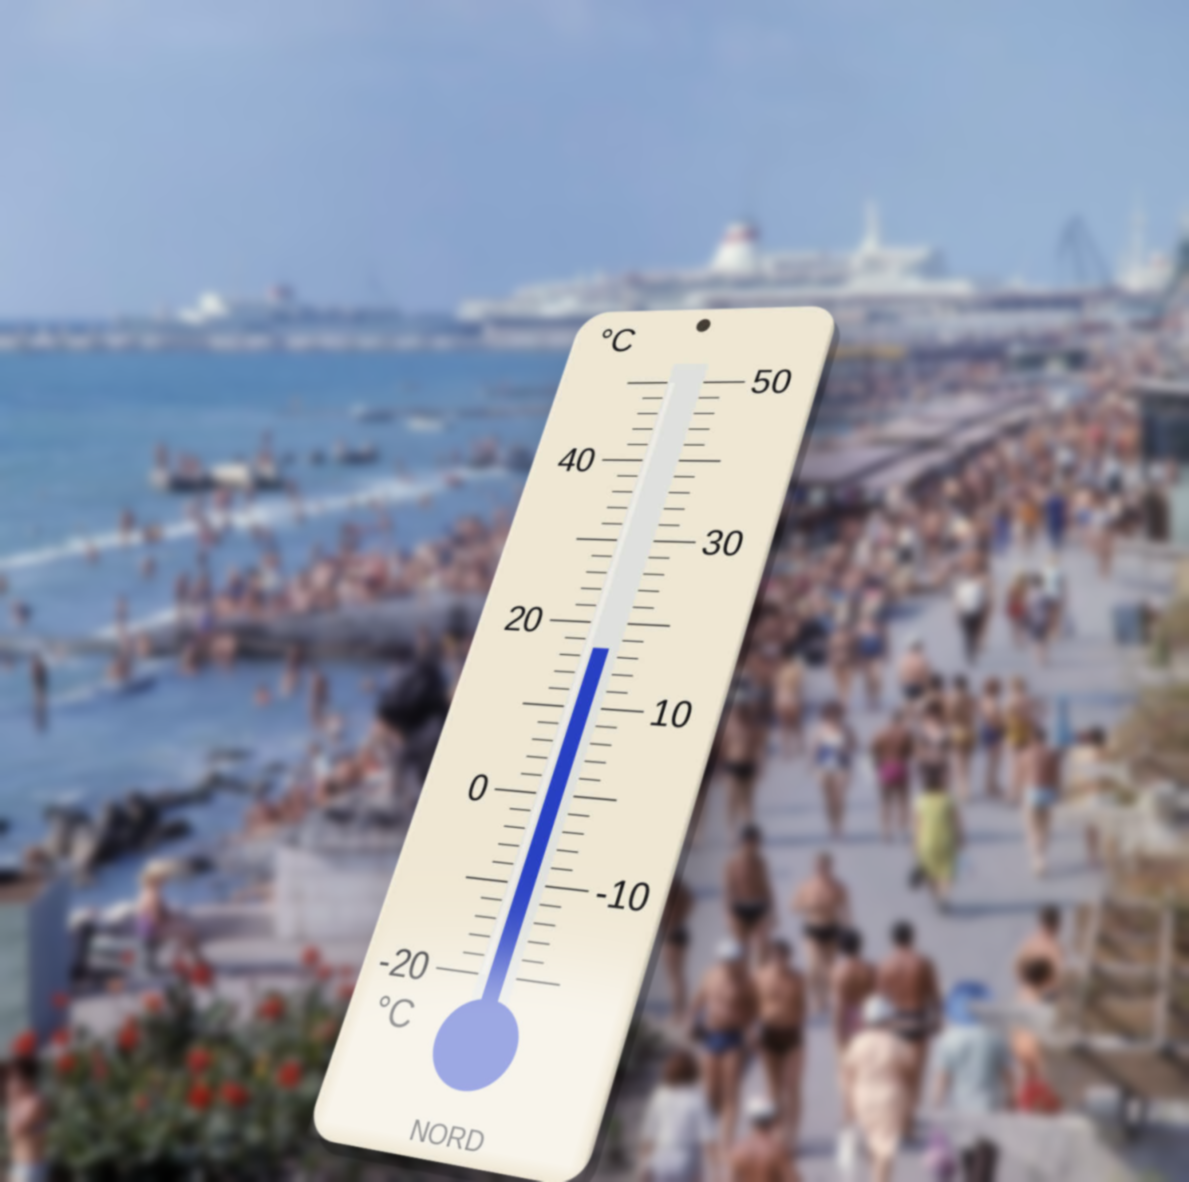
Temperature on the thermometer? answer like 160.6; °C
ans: 17; °C
